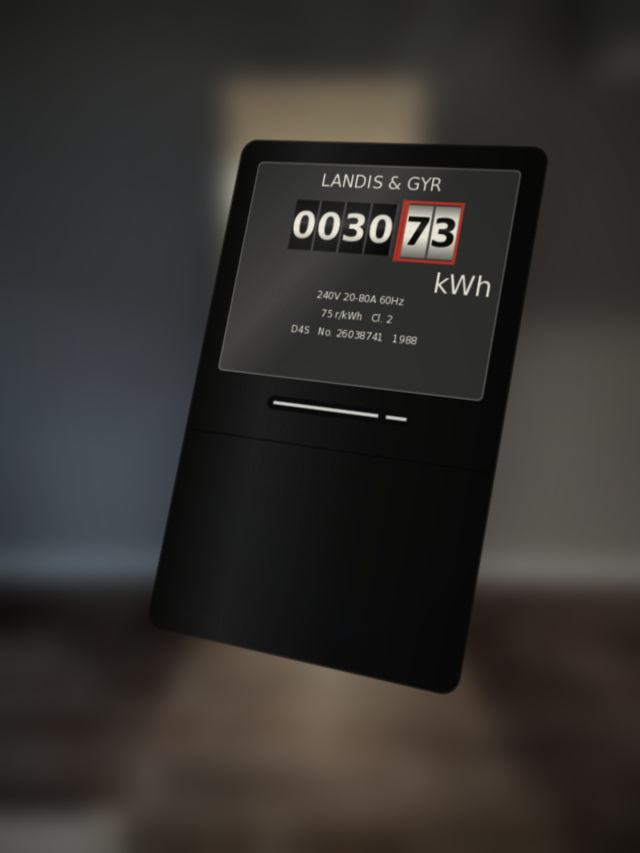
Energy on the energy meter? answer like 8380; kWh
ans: 30.73; kWh
